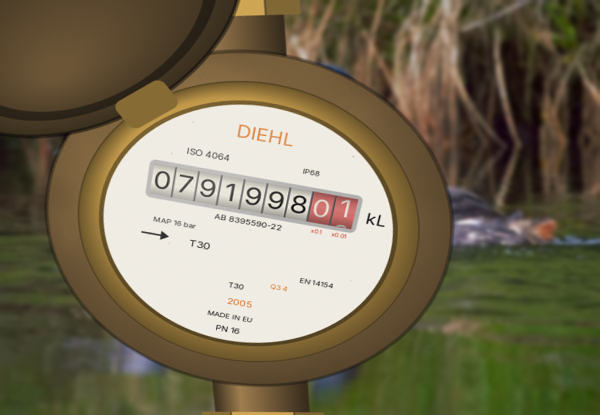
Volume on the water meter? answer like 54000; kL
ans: 791998.01; kL
